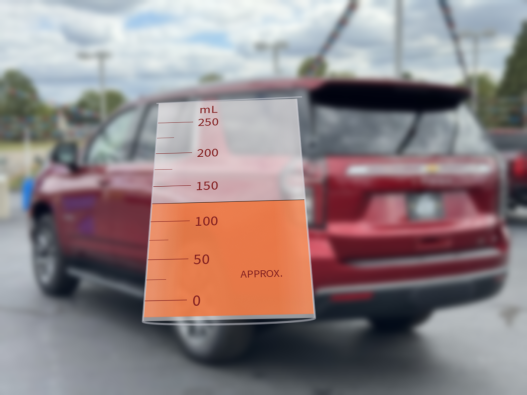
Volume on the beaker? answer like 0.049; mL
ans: 125; mL
